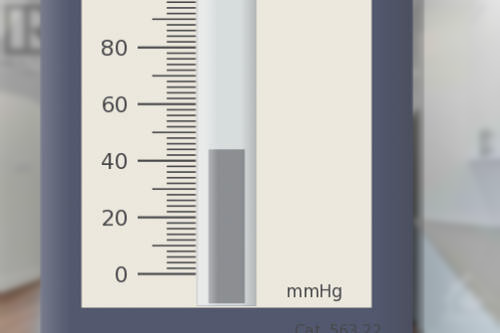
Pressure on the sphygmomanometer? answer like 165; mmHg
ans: 44; mmHg
